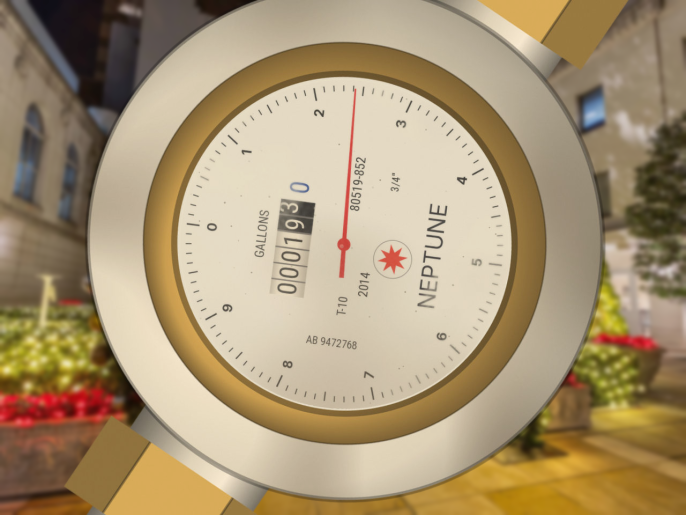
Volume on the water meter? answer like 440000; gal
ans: 1932.4; gal
